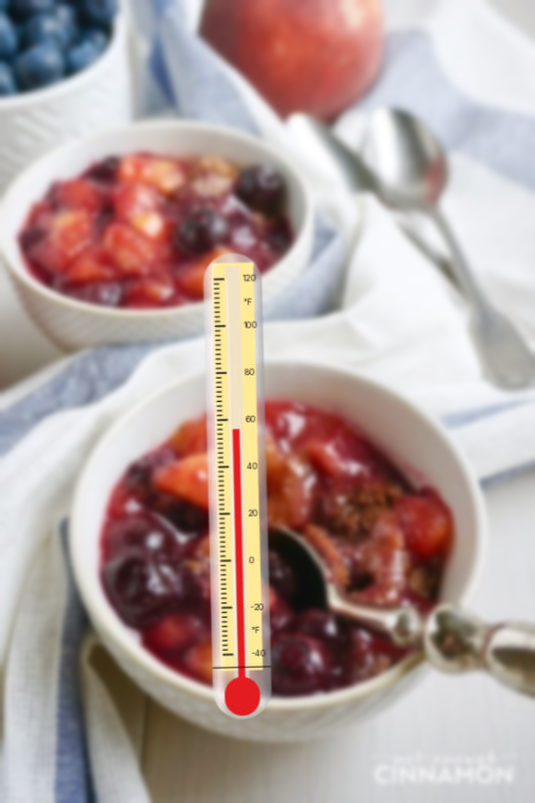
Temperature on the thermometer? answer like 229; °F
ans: 56; °F
